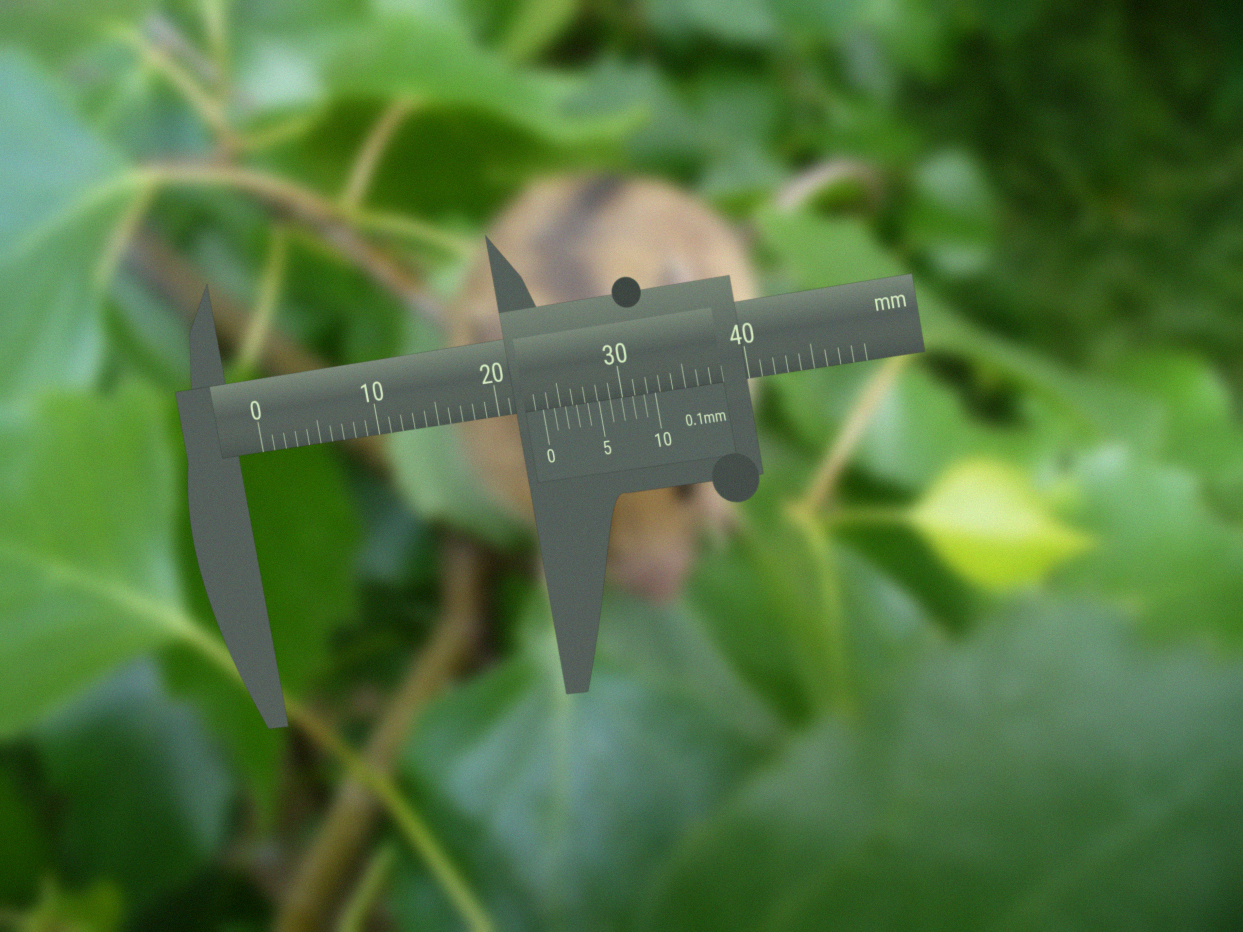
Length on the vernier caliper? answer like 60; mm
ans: 23.6; mm
